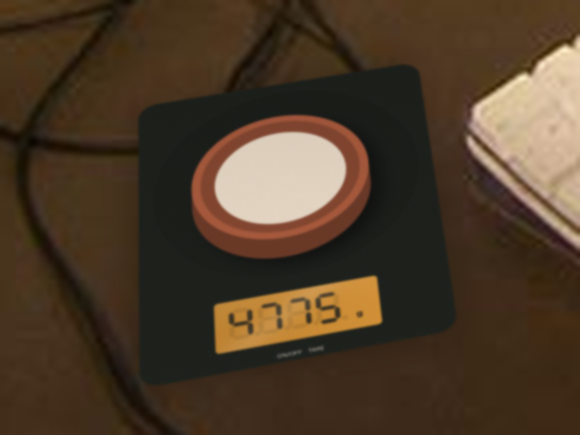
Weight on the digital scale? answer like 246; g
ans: 4775; g
